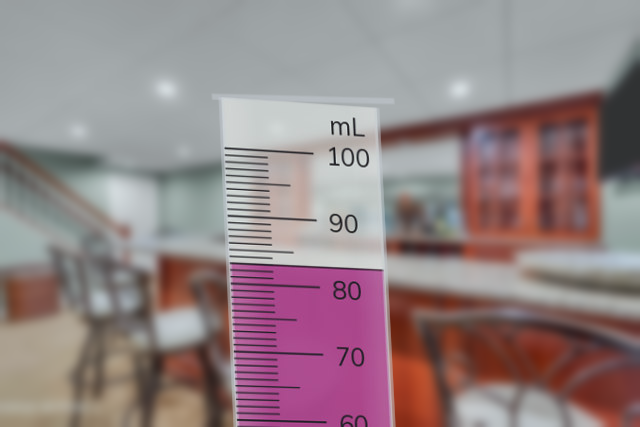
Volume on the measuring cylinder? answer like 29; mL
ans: 83; mL
